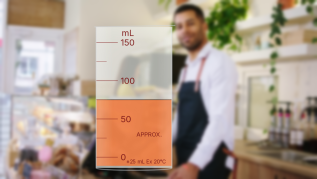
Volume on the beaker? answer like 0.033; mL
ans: 75; mL
